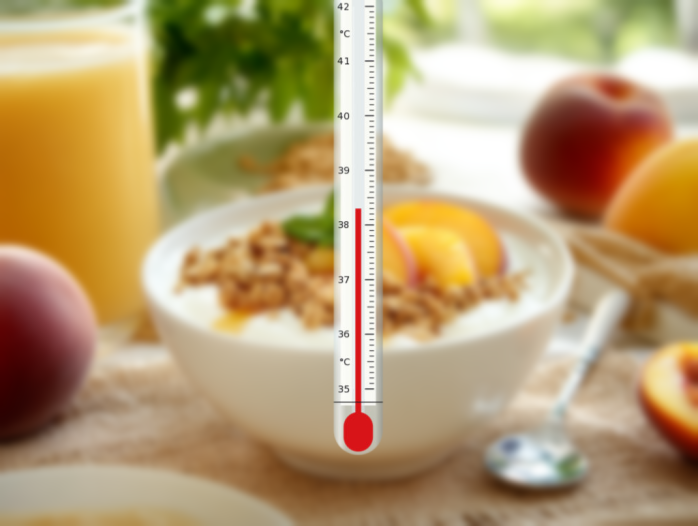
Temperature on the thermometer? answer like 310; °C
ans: 38.3; °C
